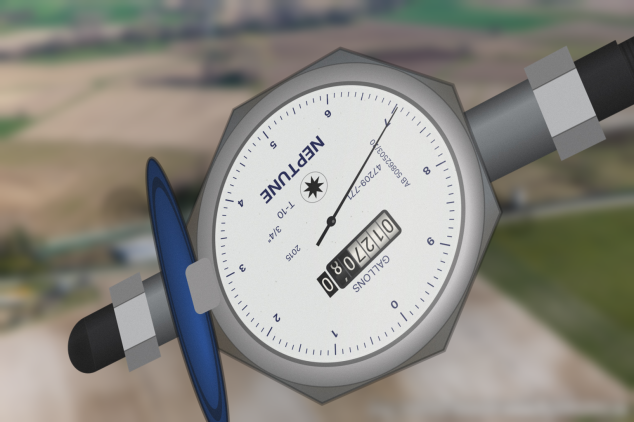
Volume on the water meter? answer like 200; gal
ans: 127077.0; gal
